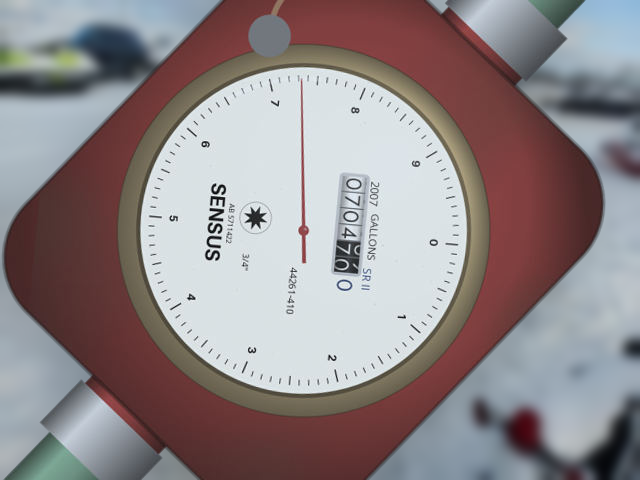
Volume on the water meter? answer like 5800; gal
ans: 704697.3; gal
